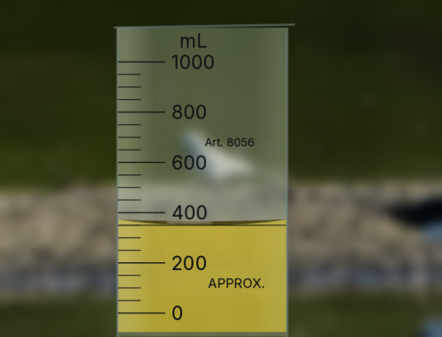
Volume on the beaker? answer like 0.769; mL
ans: 350; mL
